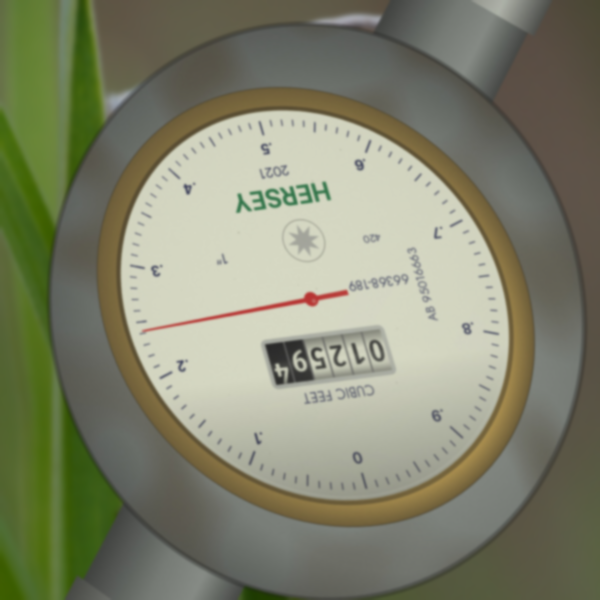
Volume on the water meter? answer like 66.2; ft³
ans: 12594.24; ft³
